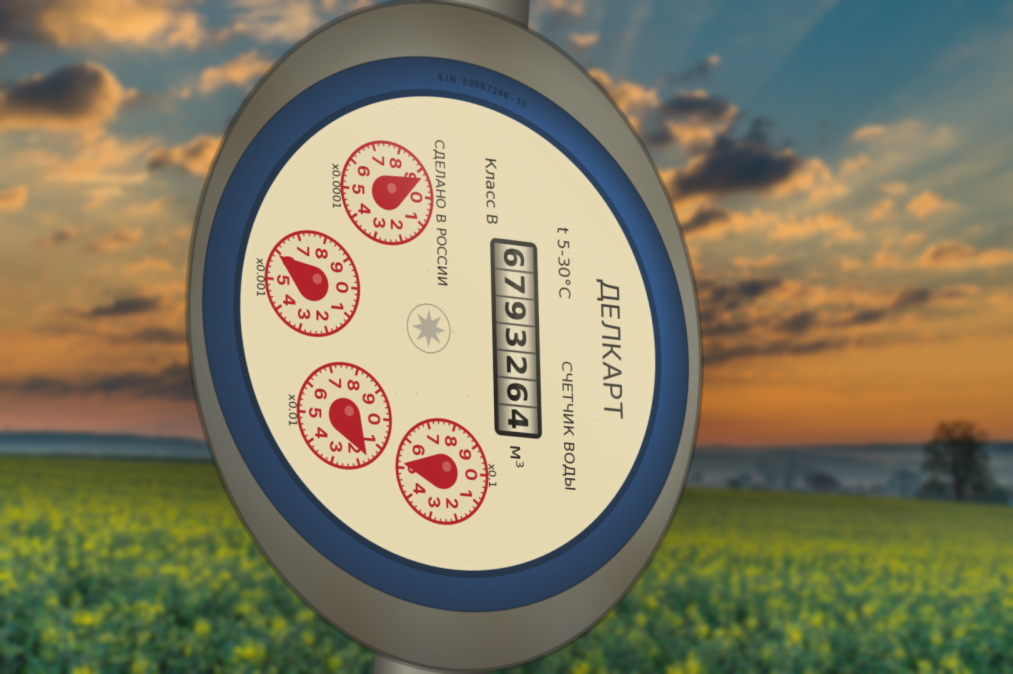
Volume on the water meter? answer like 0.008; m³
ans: 6793264.5159; m³
